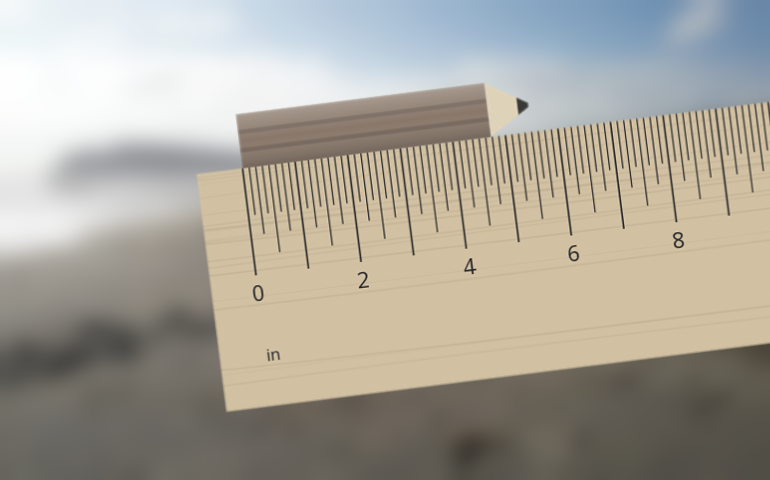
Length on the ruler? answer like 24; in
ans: 5.5; in
